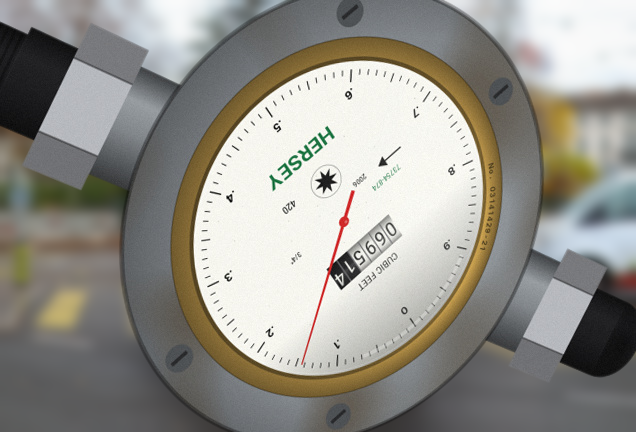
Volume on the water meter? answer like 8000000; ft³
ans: 69514.14; ft³
